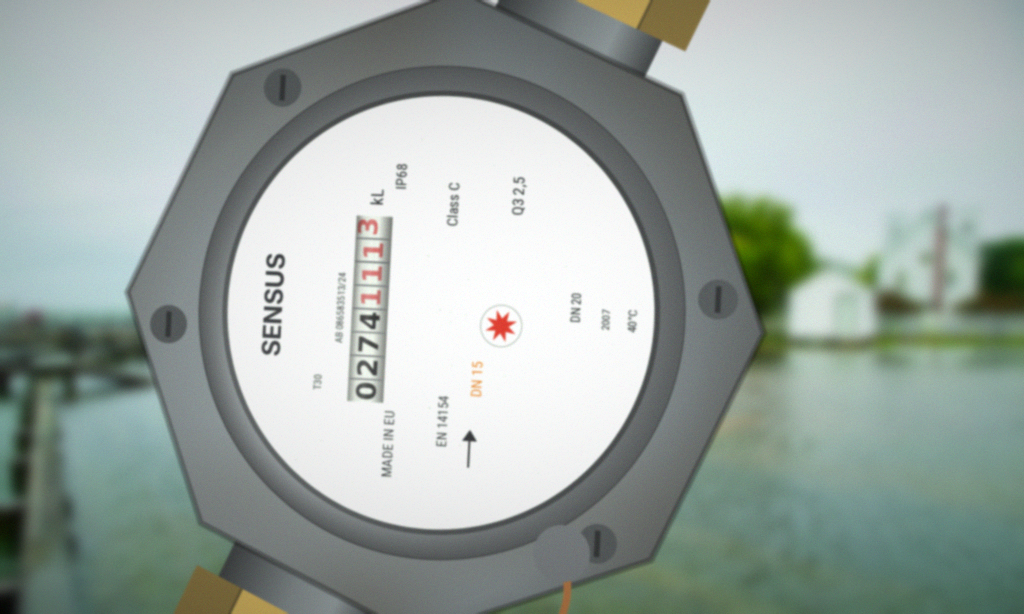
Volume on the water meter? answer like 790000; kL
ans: 274.1113; kL
